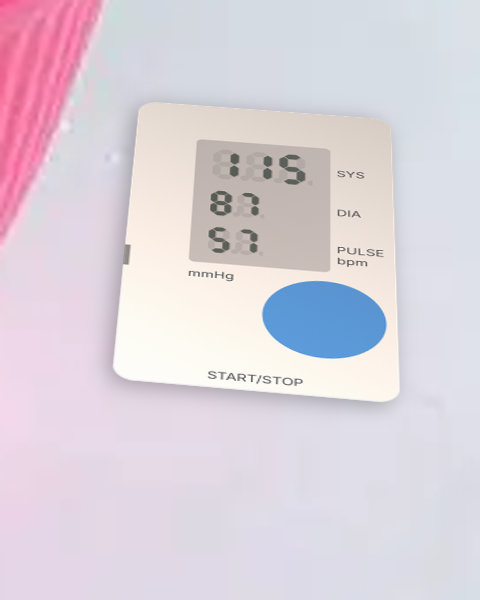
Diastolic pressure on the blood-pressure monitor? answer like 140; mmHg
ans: 87; mmHg
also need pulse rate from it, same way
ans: 57; bpm
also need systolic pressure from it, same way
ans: 115; mmHg
